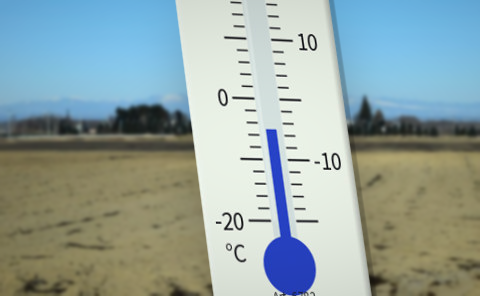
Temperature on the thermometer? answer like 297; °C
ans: -5; °C
